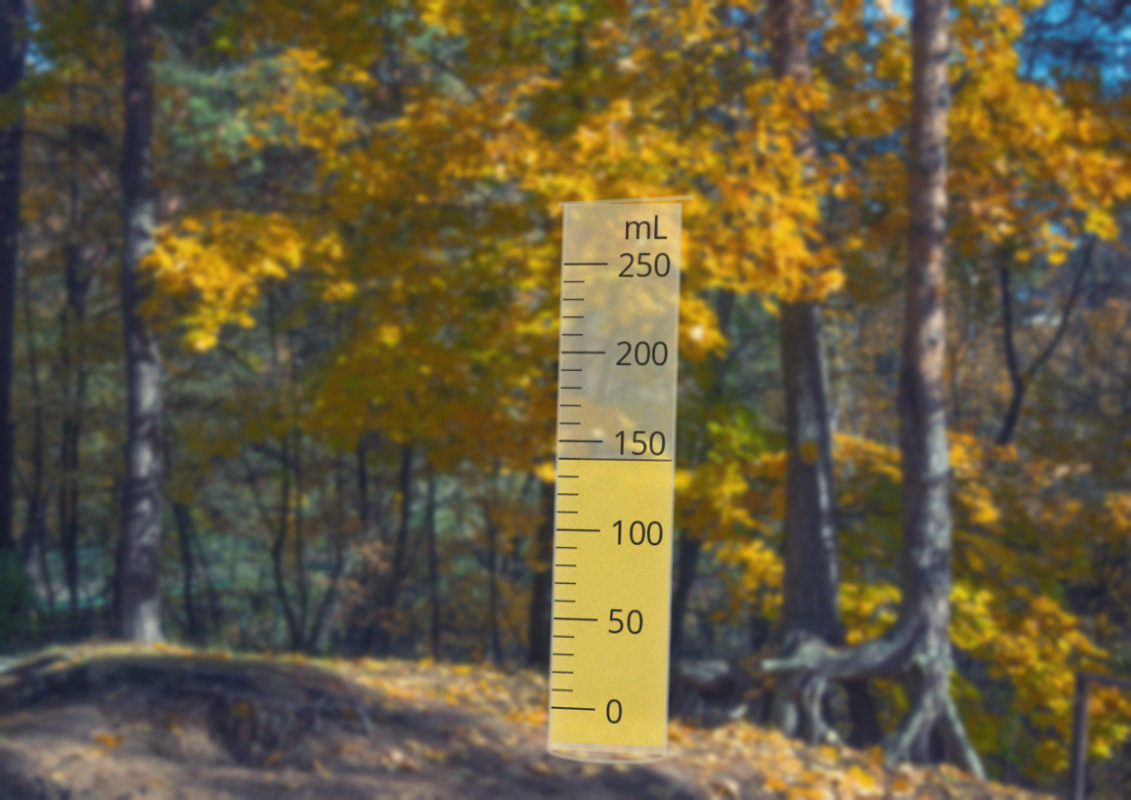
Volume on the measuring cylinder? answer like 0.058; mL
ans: 140; mL
